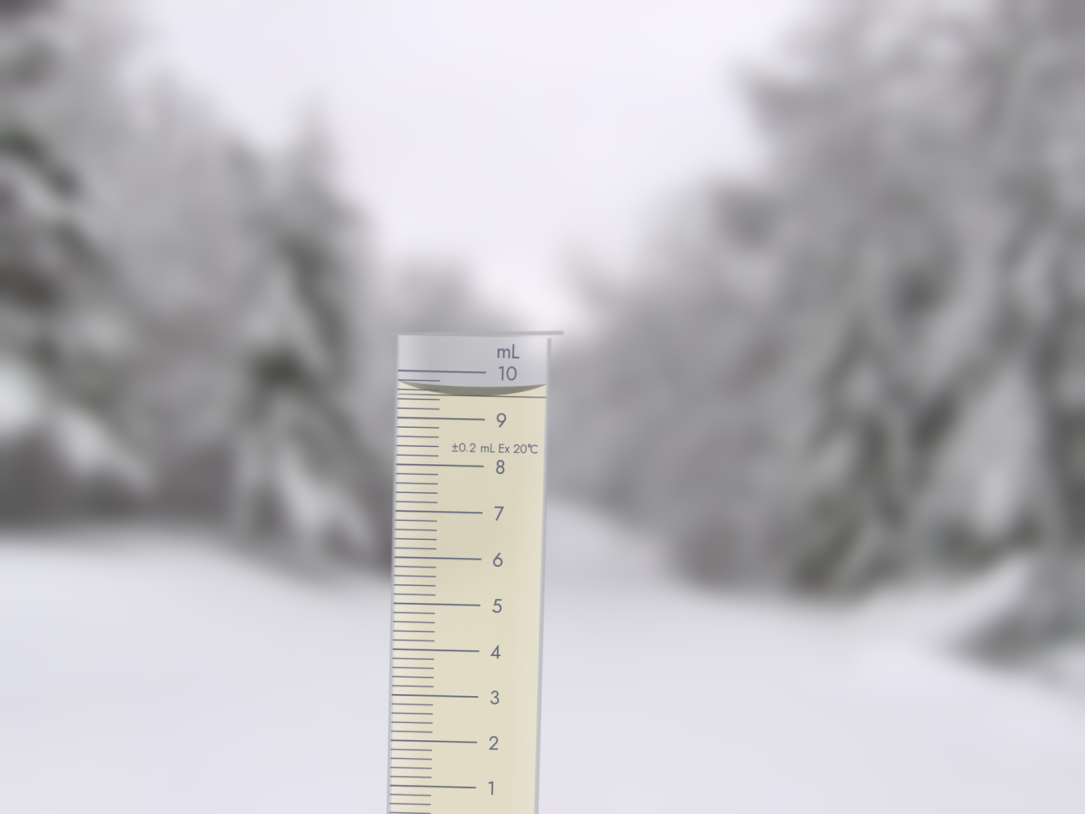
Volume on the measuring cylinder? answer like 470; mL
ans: 9.5; mL
